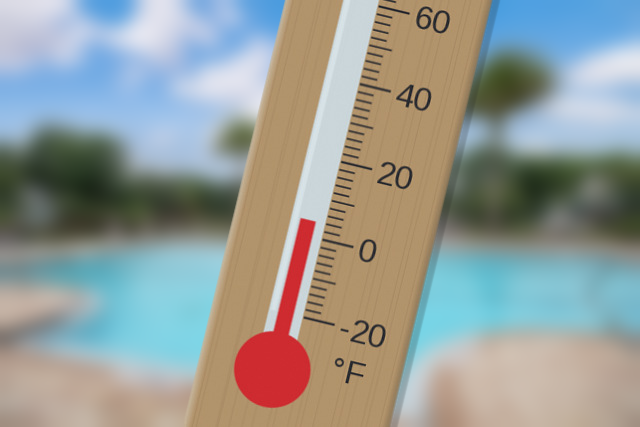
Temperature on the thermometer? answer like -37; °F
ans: 4; °F
